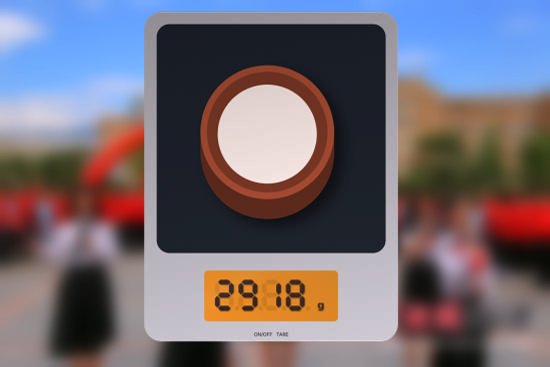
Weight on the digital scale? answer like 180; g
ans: 2918; g
